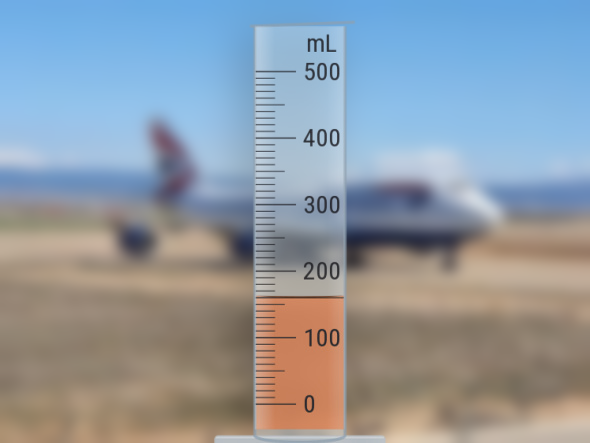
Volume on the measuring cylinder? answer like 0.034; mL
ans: 160; mL
